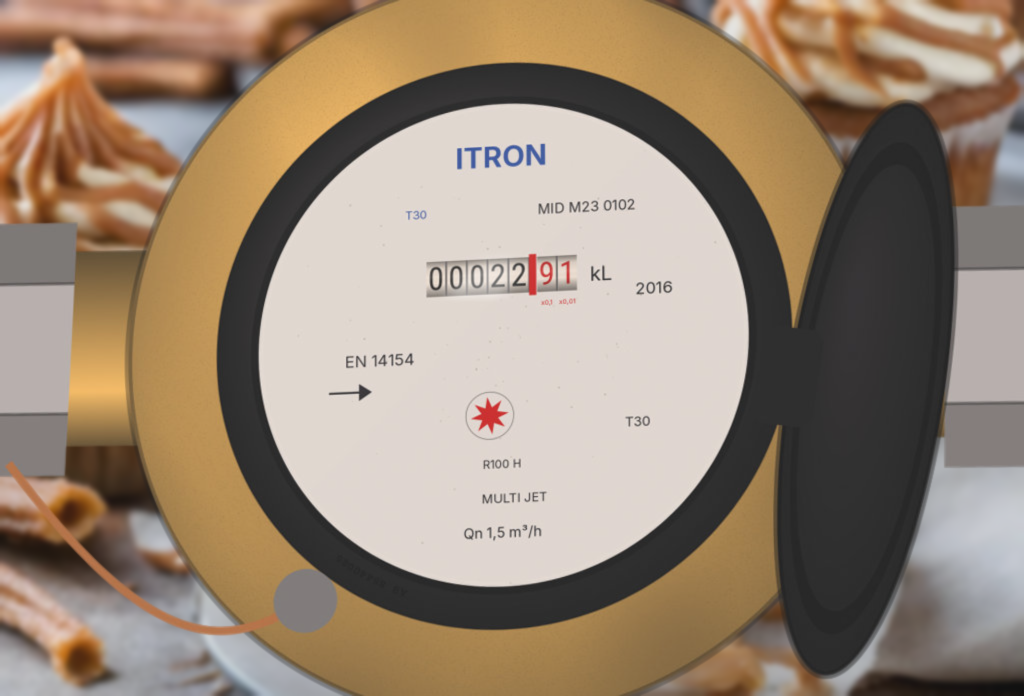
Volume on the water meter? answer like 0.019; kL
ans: 22.91; kL
